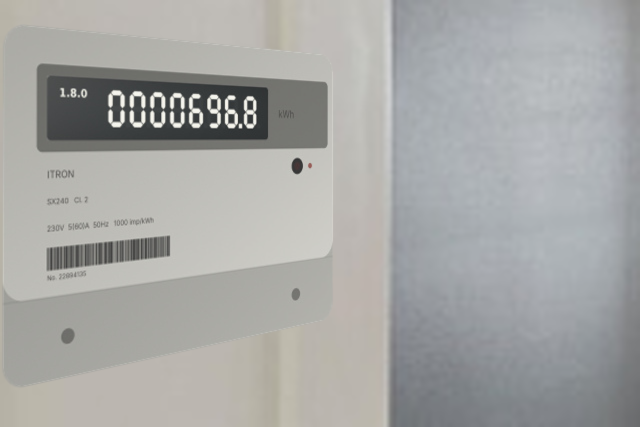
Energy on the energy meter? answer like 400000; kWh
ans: 696.8; kWh
